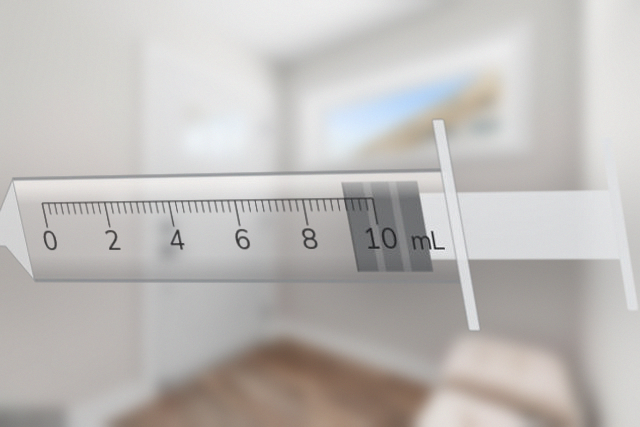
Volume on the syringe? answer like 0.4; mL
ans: 9.2; mL
